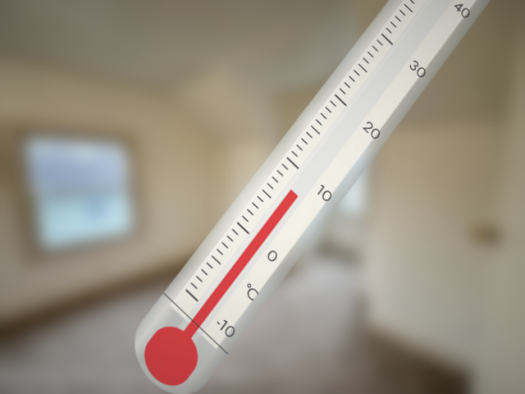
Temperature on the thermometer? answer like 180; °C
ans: 7.5; °C
